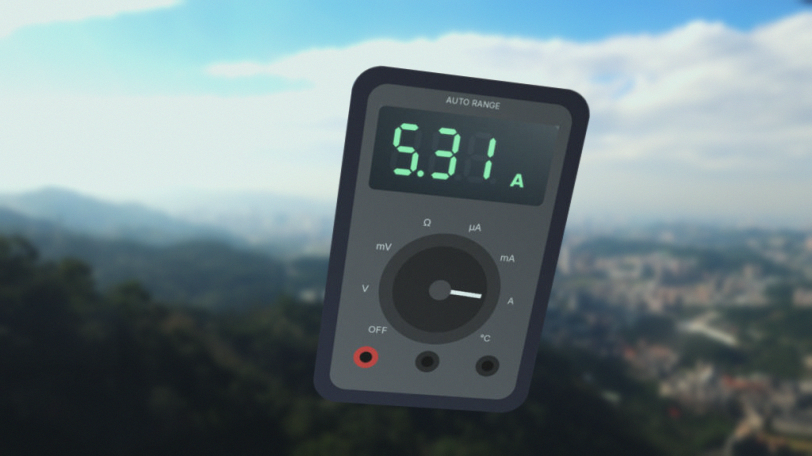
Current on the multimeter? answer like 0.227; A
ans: 5.31; A
